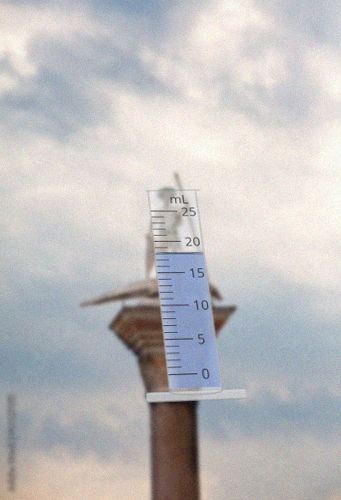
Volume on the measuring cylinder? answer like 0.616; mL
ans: 18; mL
